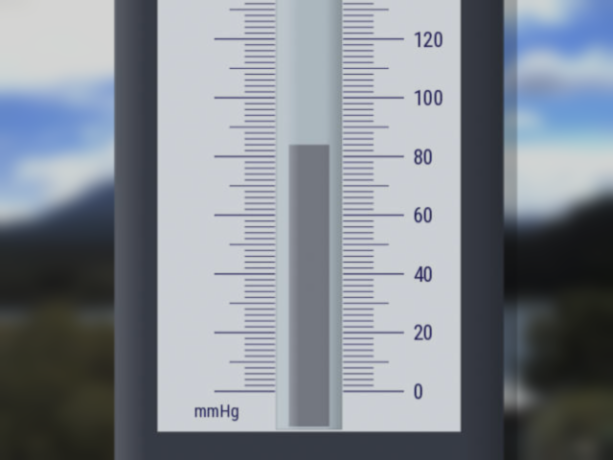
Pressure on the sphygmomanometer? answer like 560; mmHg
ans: 84; mmHg
